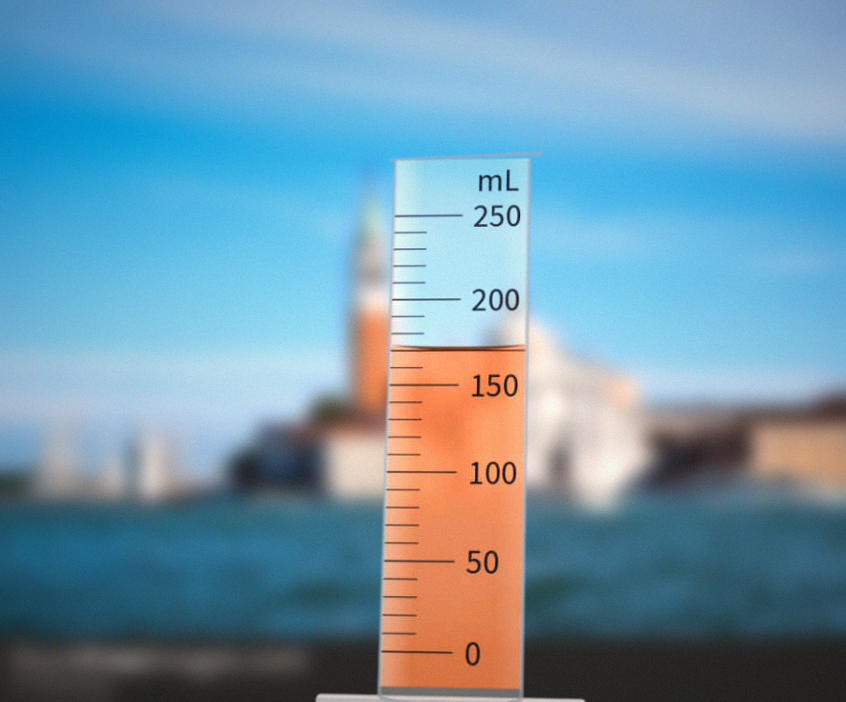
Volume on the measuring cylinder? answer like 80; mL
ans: 170; mL
